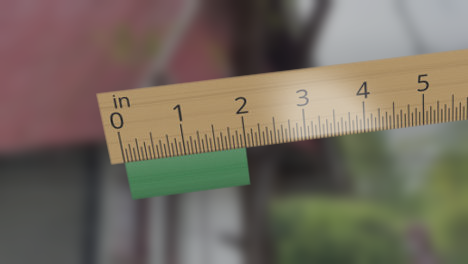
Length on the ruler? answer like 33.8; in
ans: 2; in
